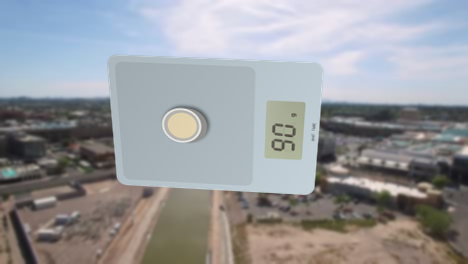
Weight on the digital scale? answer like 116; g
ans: 90; g
